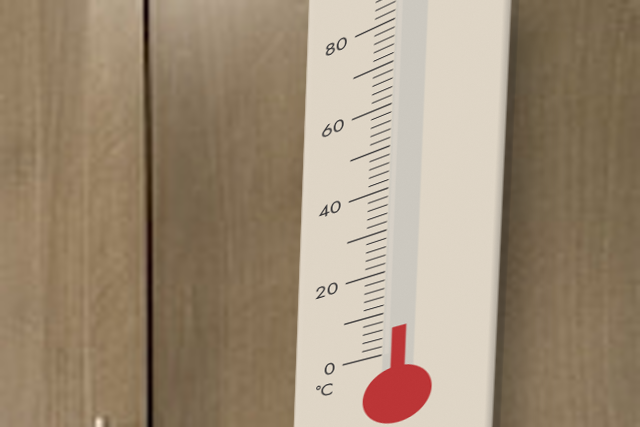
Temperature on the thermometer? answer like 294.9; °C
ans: 6; °C
